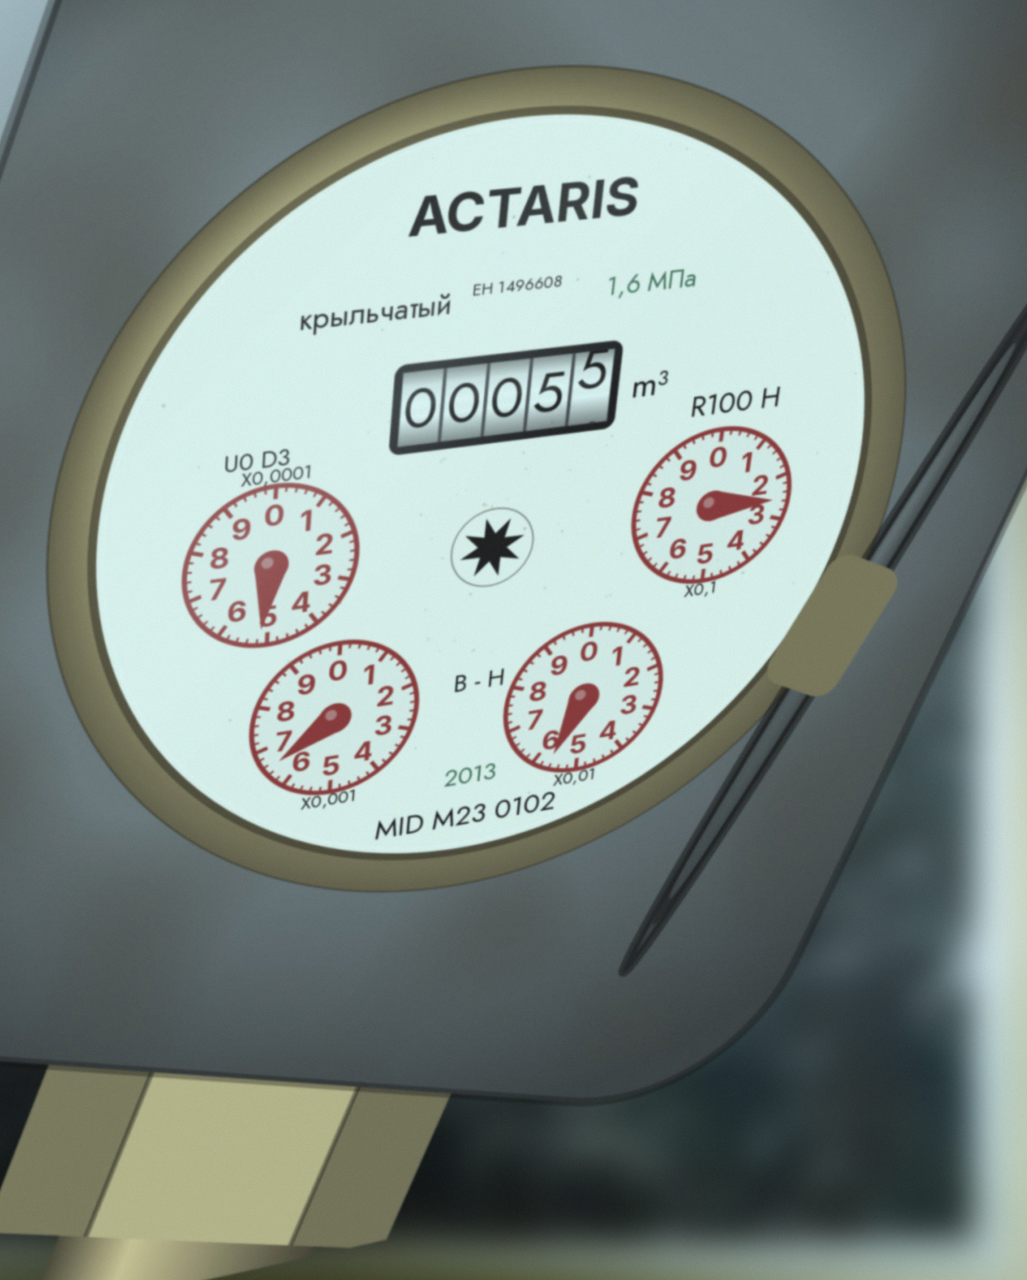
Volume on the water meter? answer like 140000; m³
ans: 55.2565; m³
